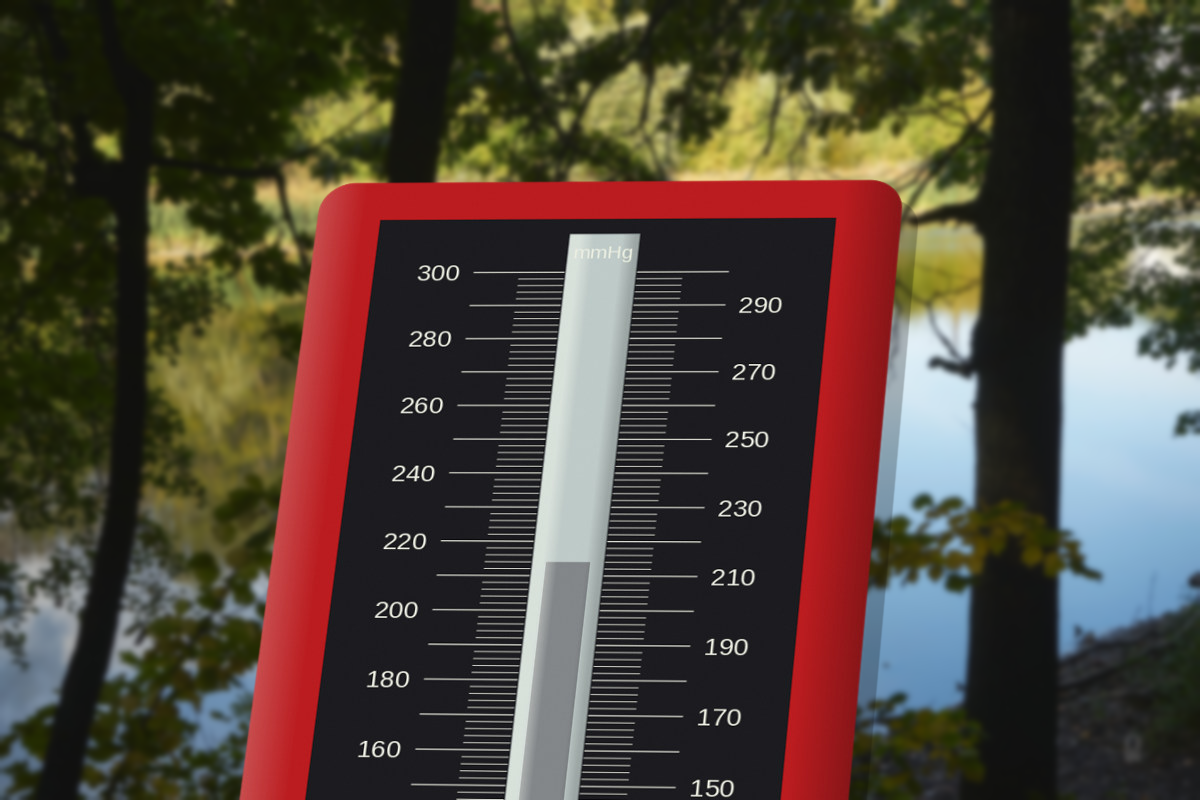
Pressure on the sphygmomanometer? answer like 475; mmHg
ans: 214; mmHg
